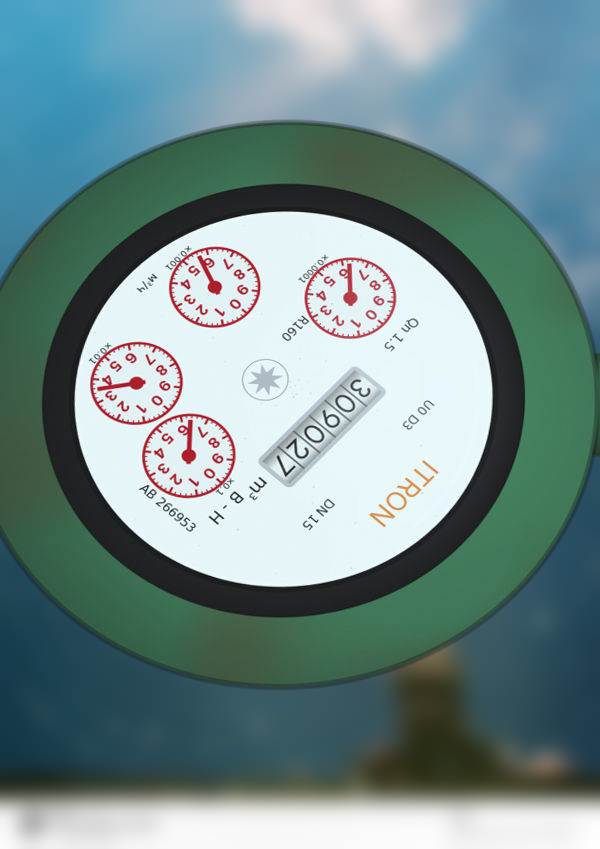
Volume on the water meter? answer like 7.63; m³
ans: 309027.6356; m³
